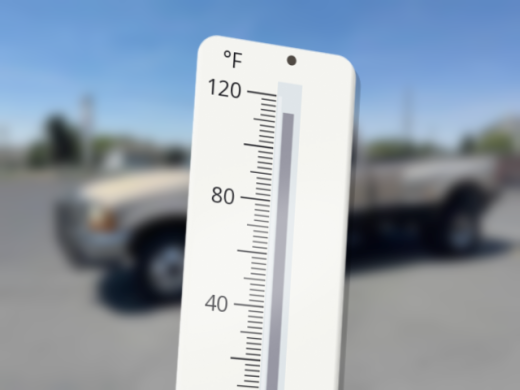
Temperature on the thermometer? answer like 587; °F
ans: 114; °F
